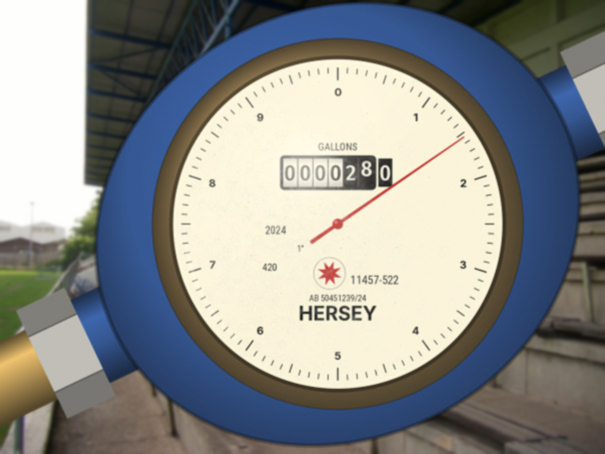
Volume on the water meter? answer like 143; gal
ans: 281.5; gal
